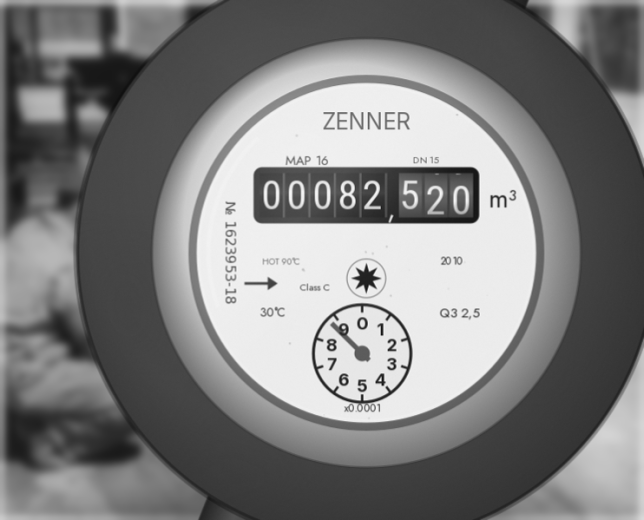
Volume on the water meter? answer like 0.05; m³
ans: 82.5198; m³
